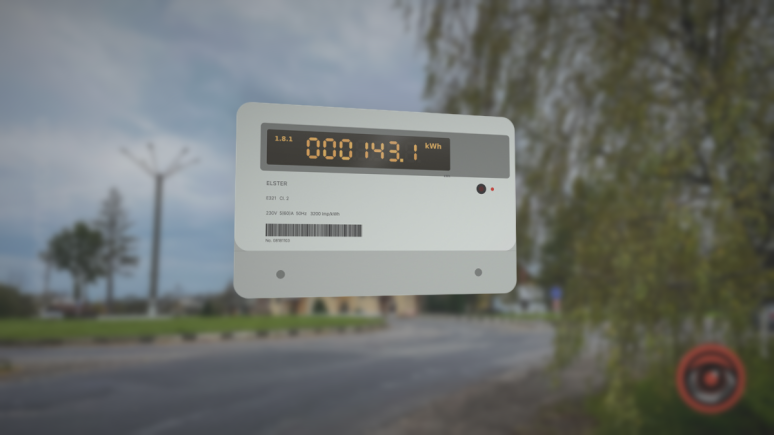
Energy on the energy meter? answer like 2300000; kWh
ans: 143.1; kWh
